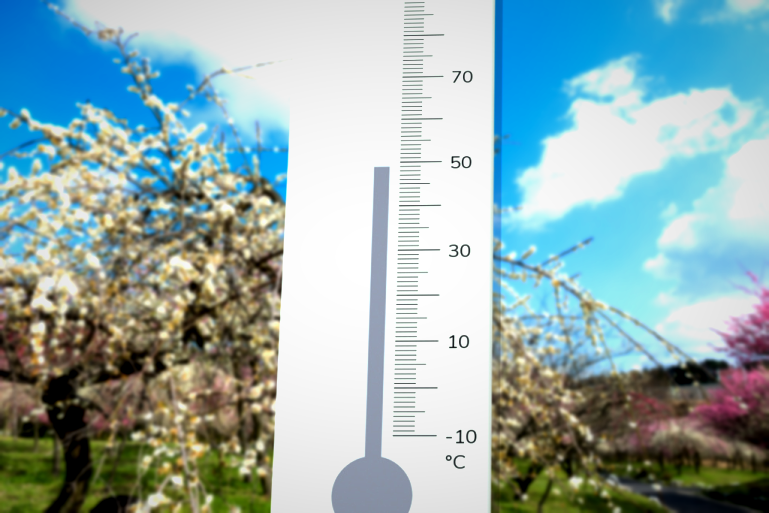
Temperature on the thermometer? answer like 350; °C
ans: 49; °C
